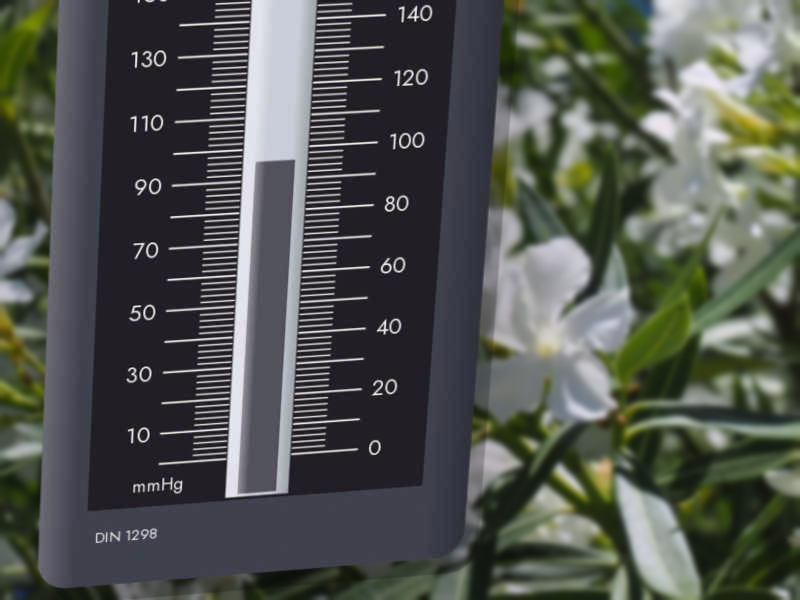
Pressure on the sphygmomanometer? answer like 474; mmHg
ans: 96; mmHg
